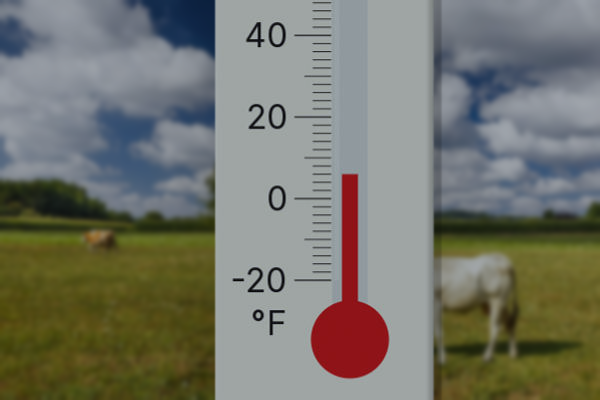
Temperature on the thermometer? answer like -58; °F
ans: 6; °F
